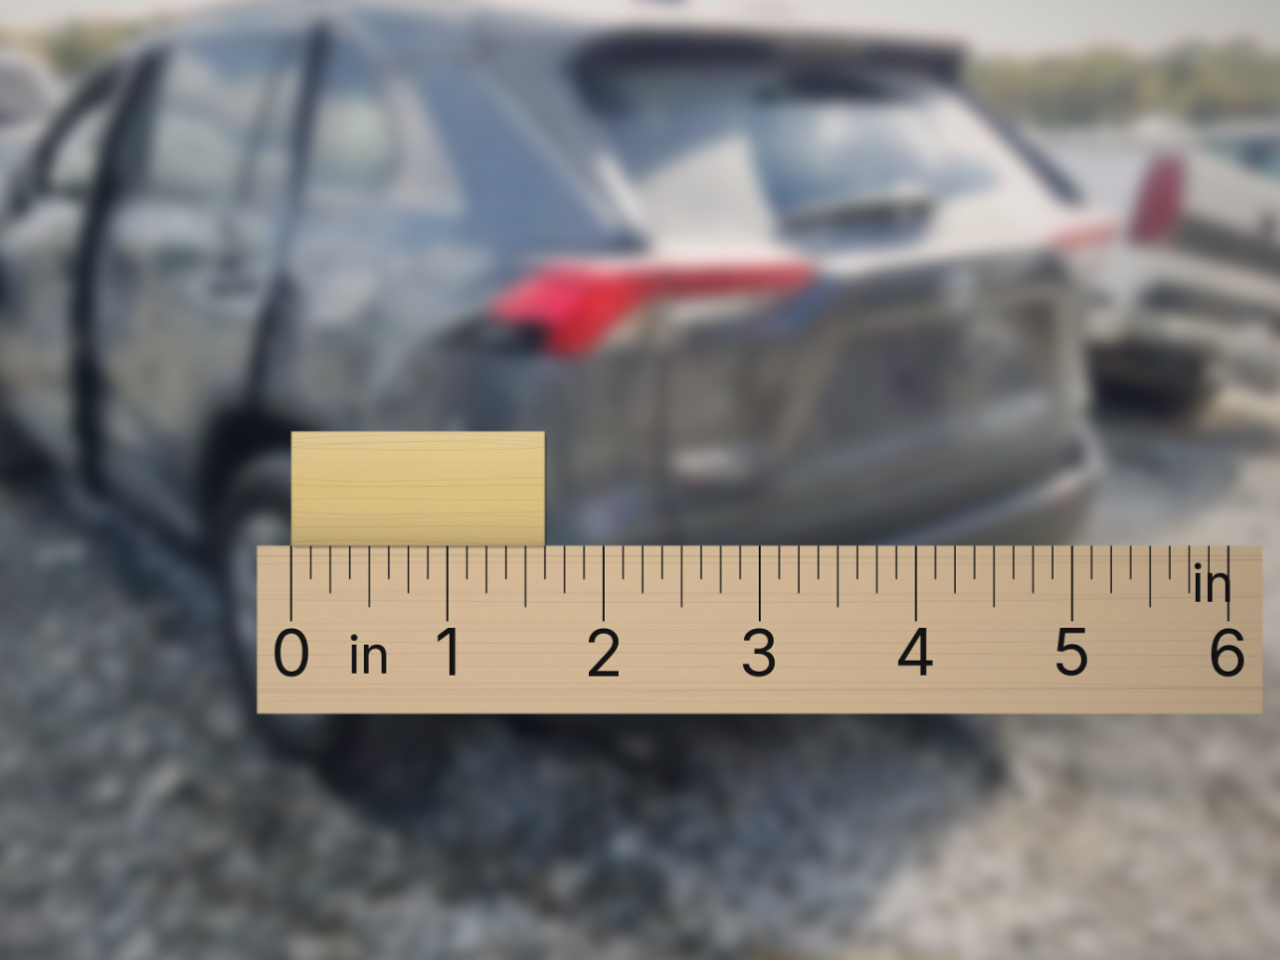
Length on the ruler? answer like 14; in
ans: 1.625; in
